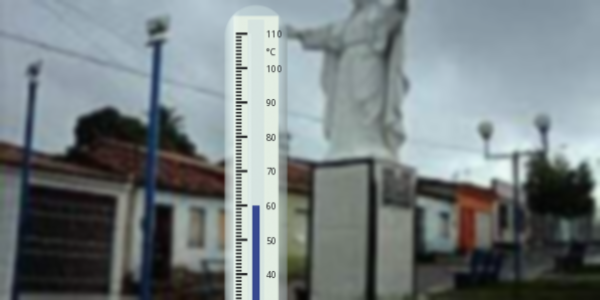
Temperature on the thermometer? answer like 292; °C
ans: 60; °C
